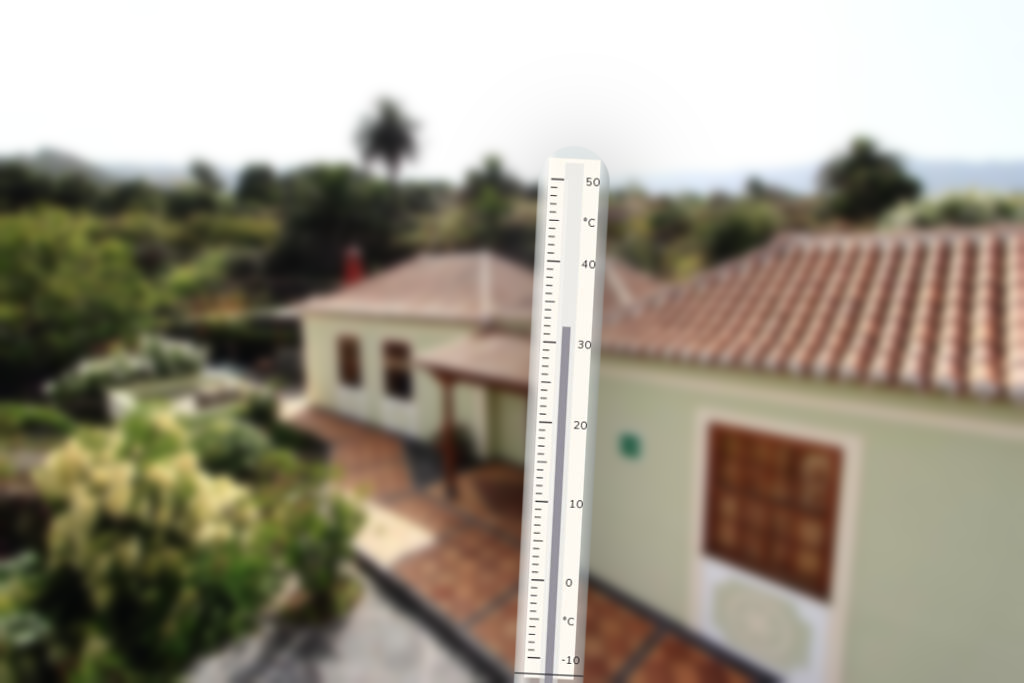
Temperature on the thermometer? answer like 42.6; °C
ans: 32; °C
